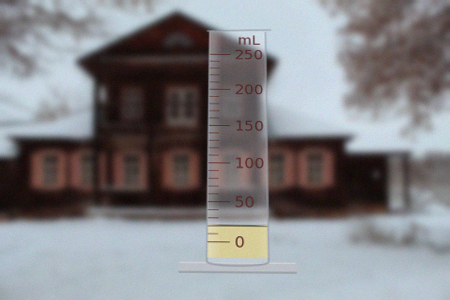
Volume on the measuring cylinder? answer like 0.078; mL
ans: 20; mL
